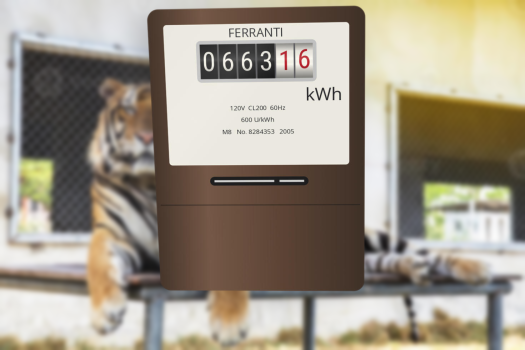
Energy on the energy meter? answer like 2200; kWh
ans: 663.16; kWh
